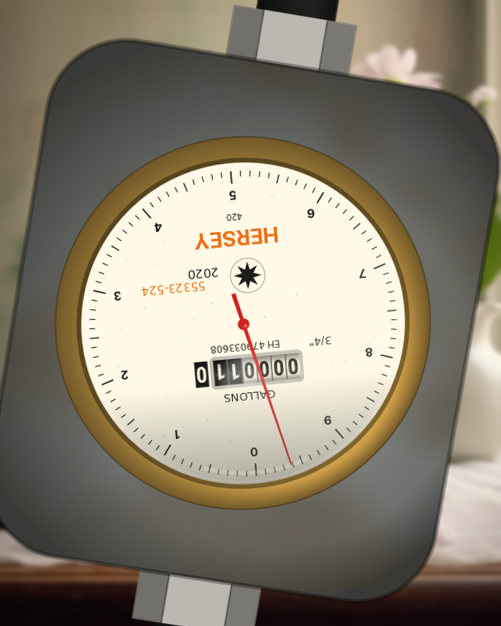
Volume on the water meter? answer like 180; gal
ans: 109.6; gal
